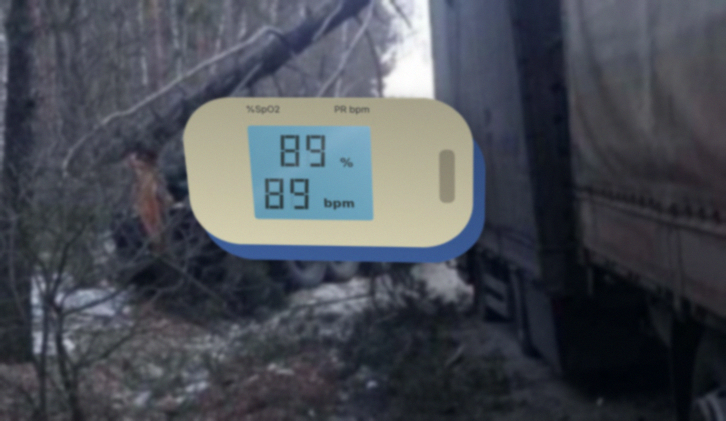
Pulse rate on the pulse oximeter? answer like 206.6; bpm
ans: 89; bpm
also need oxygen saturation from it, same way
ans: 89; %
